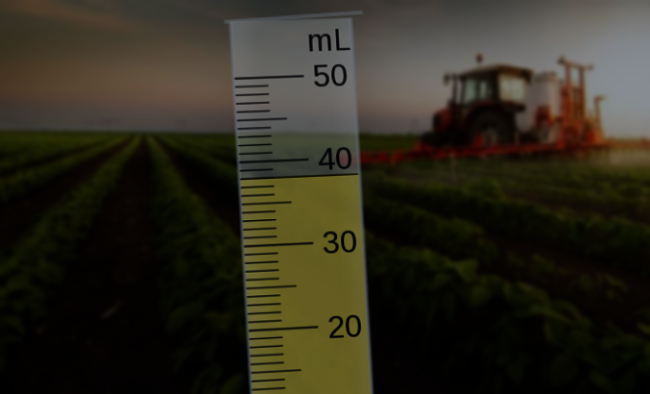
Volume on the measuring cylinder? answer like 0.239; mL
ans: 38; mL
